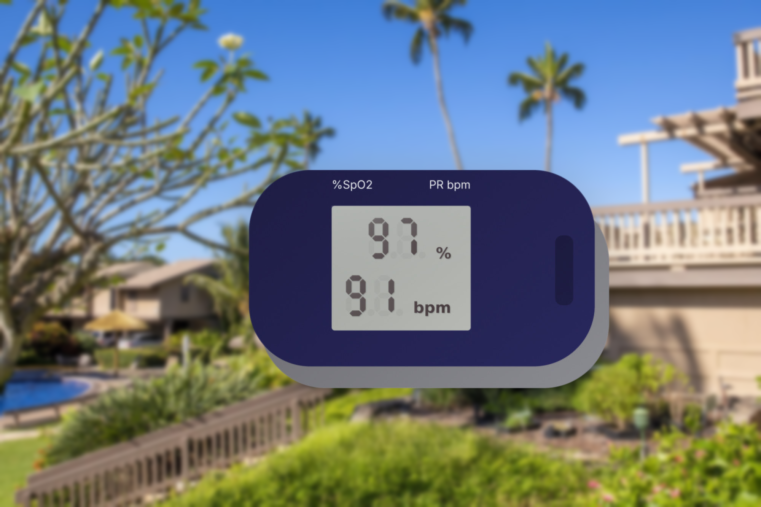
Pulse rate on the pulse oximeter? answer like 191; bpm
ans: 91; bpm
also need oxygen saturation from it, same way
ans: 97; %
